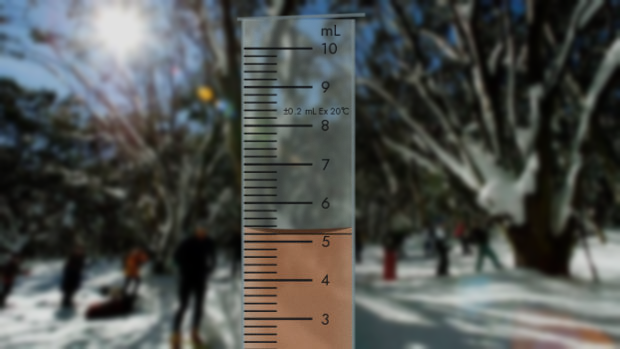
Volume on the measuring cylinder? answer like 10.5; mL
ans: 5.2; mL
